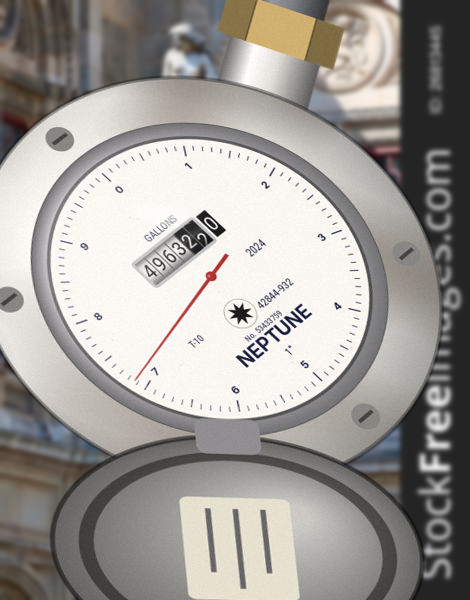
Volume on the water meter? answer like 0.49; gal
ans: 4963217.1; gal
